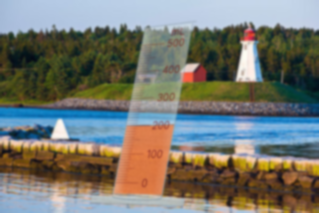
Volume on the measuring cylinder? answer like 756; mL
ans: 200; mL
